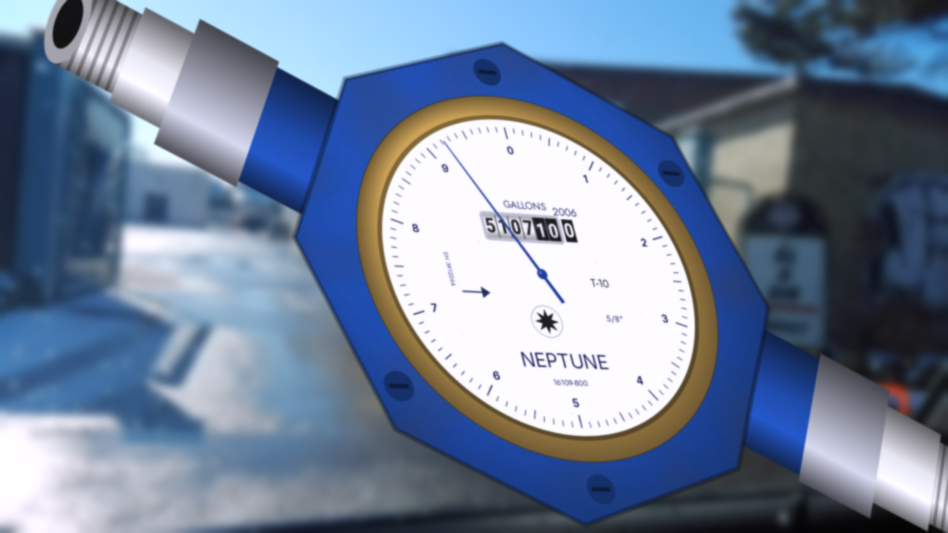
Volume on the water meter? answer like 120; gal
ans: 5107099.2; gal
